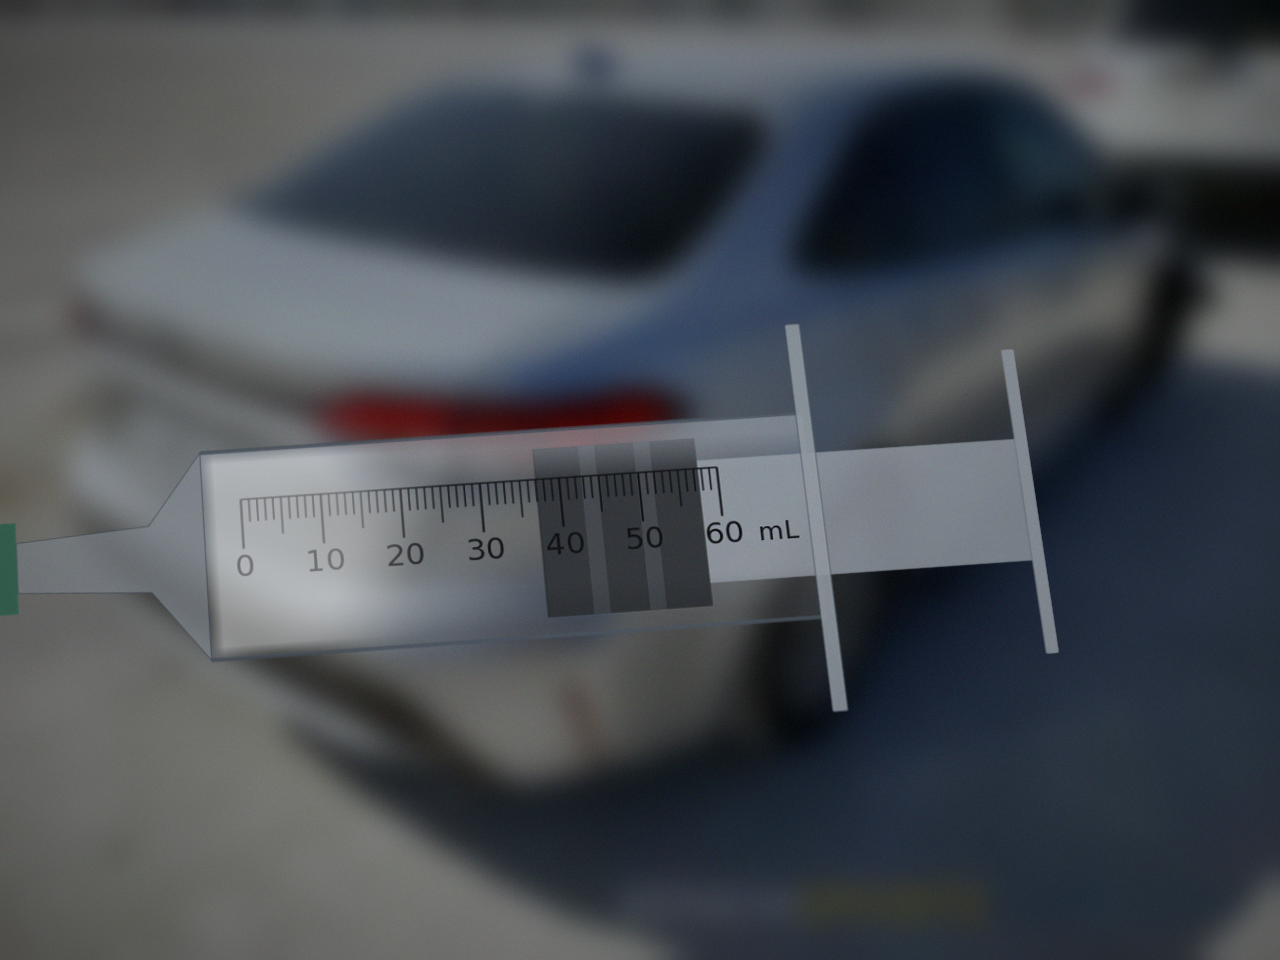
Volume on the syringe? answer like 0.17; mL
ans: 37; mL
